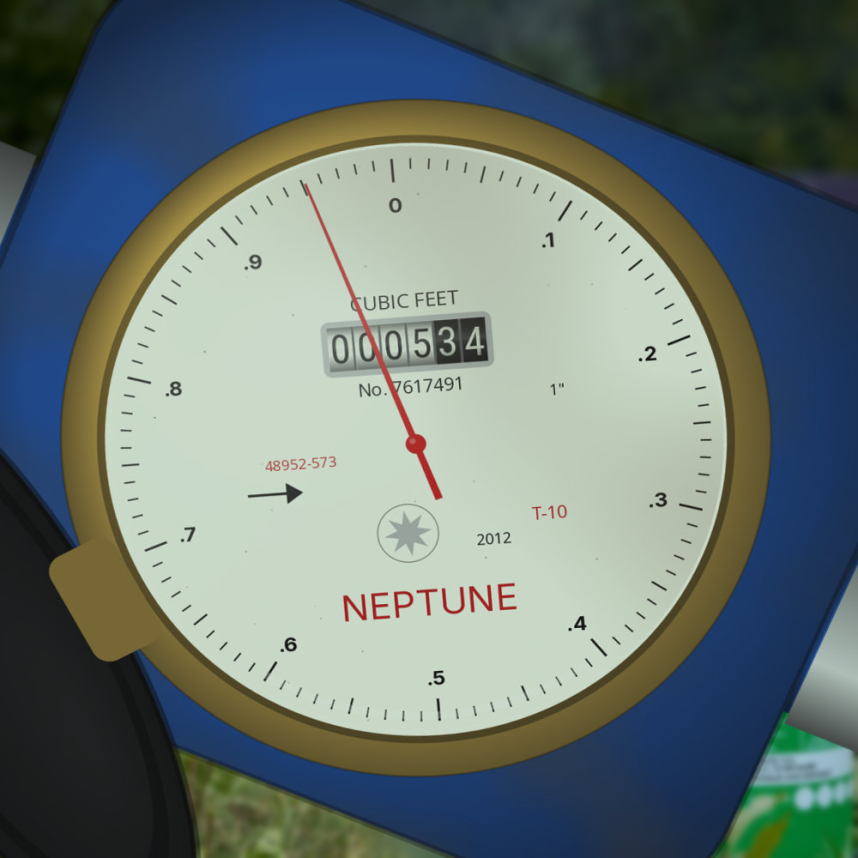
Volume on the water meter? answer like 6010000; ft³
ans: 533.95; ft³
